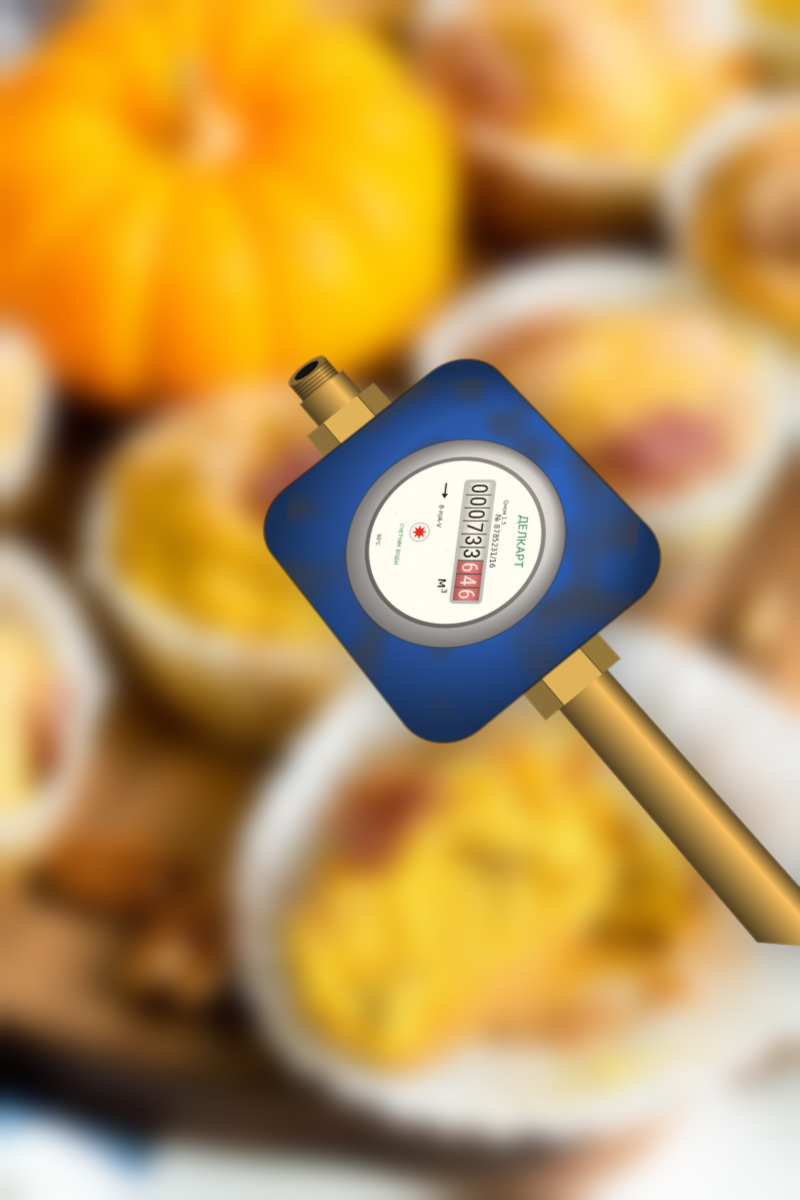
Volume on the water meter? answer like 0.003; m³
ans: 733.646; m³
